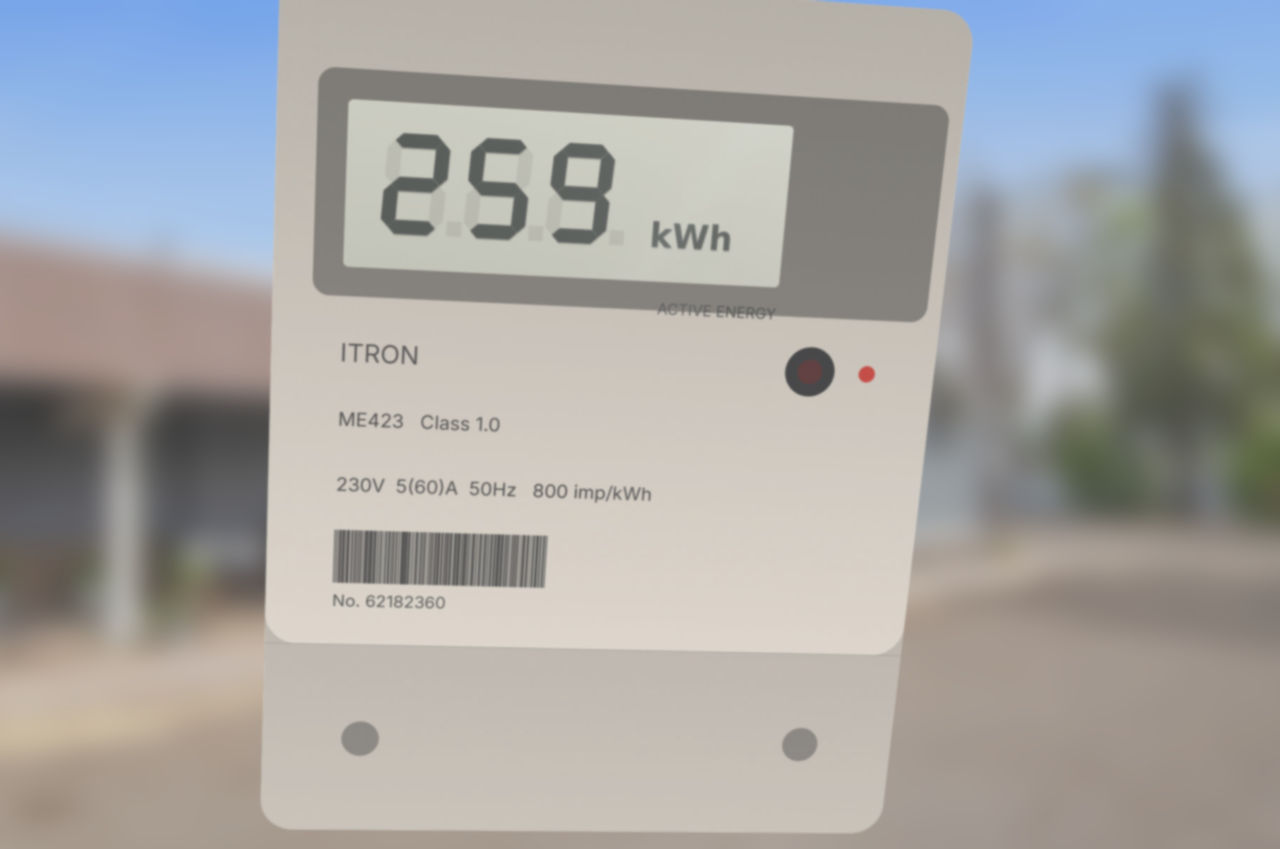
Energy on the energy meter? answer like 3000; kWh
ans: 259; kWh
